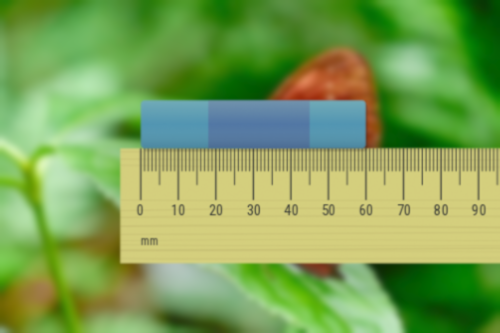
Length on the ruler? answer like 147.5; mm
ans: 60; mm
